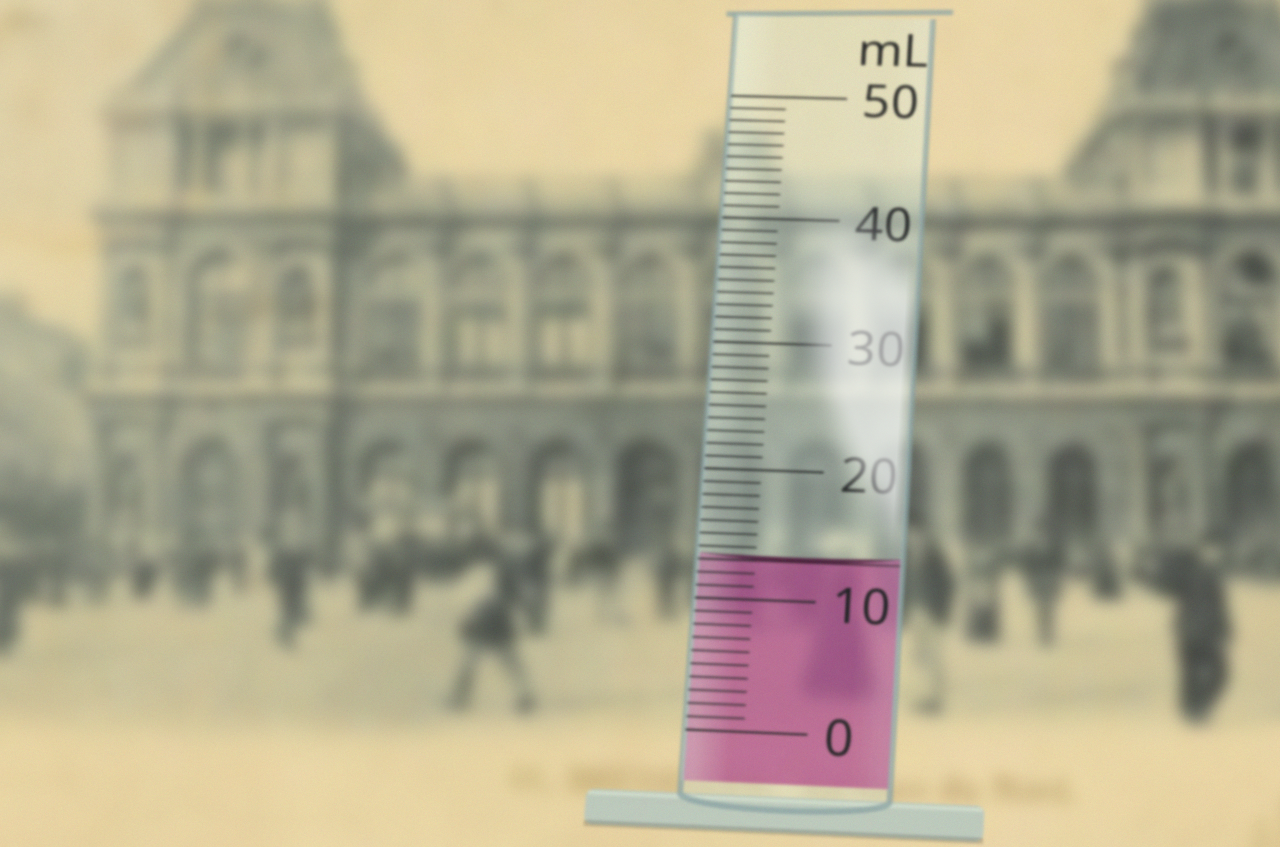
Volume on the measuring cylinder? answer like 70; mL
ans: 13; mL
